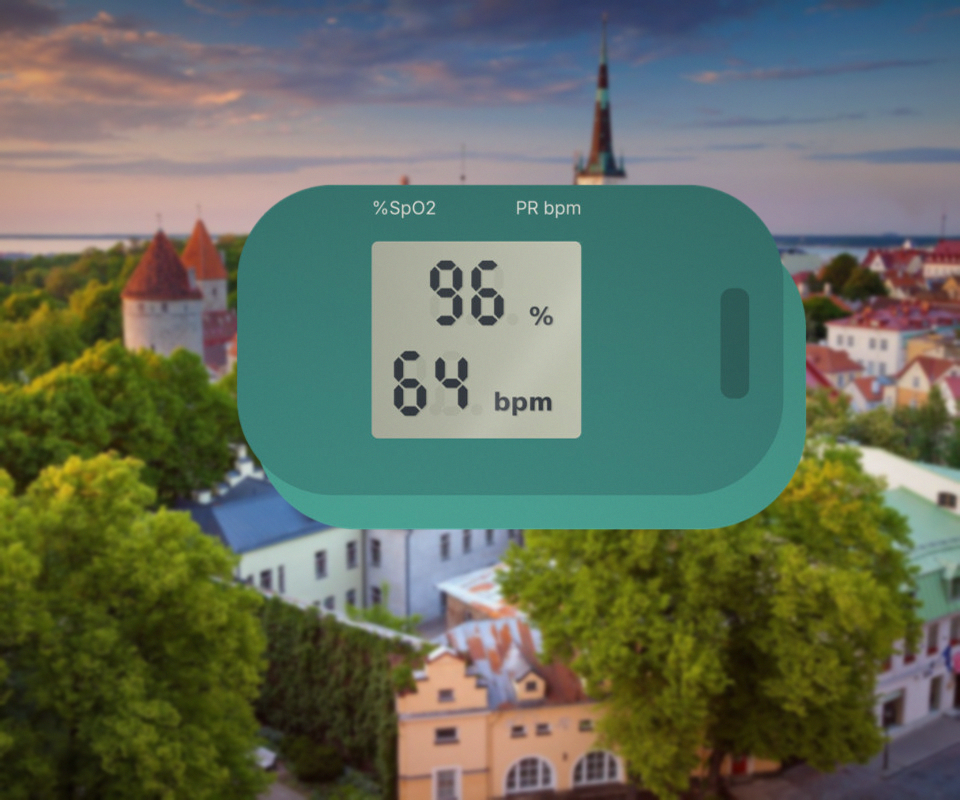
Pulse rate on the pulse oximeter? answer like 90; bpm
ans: 64; bpm
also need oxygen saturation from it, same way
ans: 96; %
